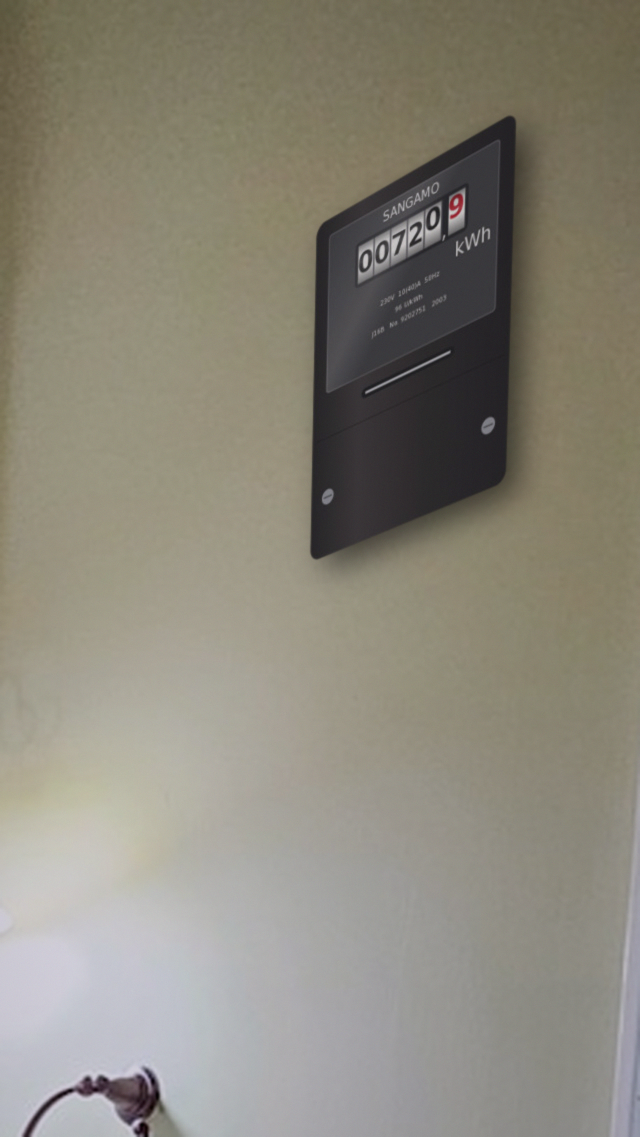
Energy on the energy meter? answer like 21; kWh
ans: 720.9; kWh
